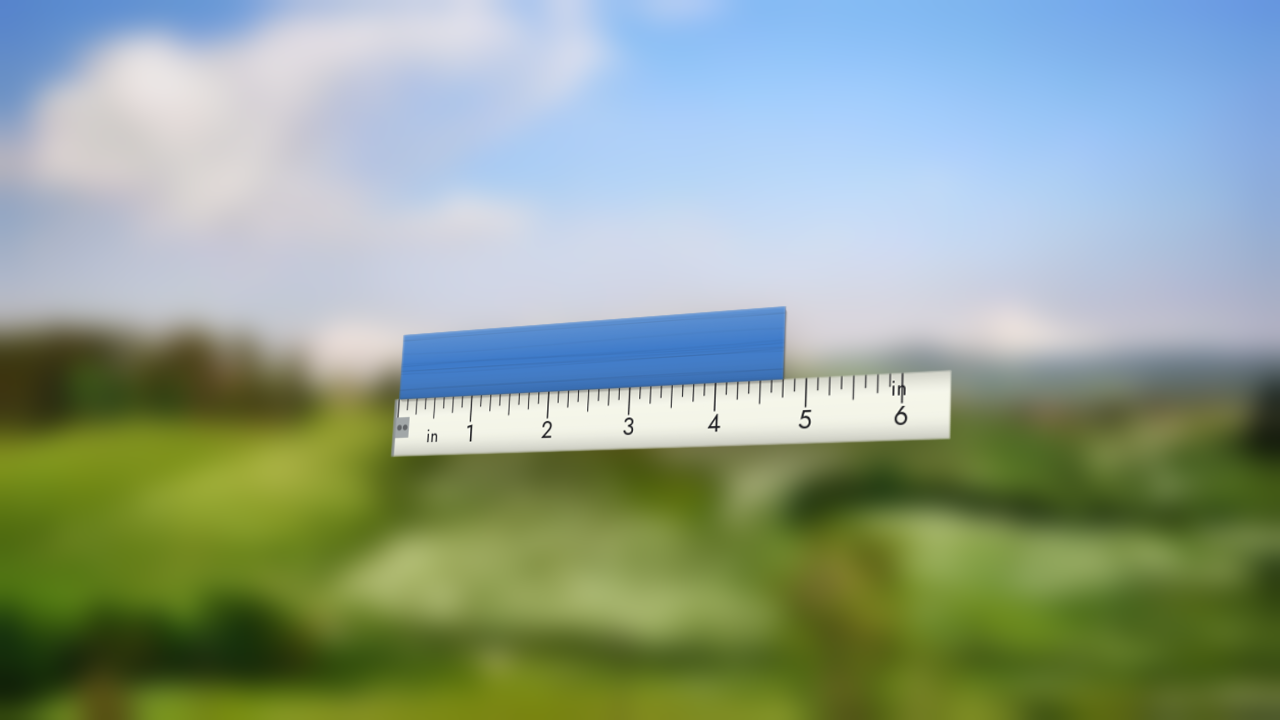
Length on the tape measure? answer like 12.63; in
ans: 4.75; in
